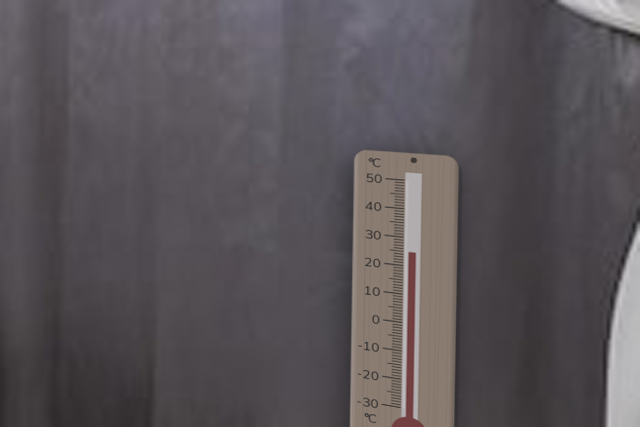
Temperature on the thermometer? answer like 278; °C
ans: 25; °C
